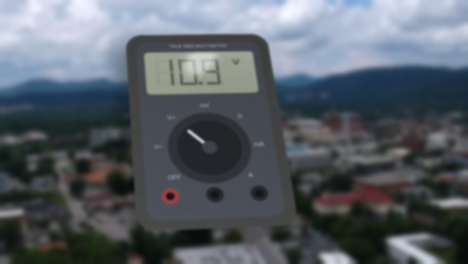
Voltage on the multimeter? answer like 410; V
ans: 10.9; V
